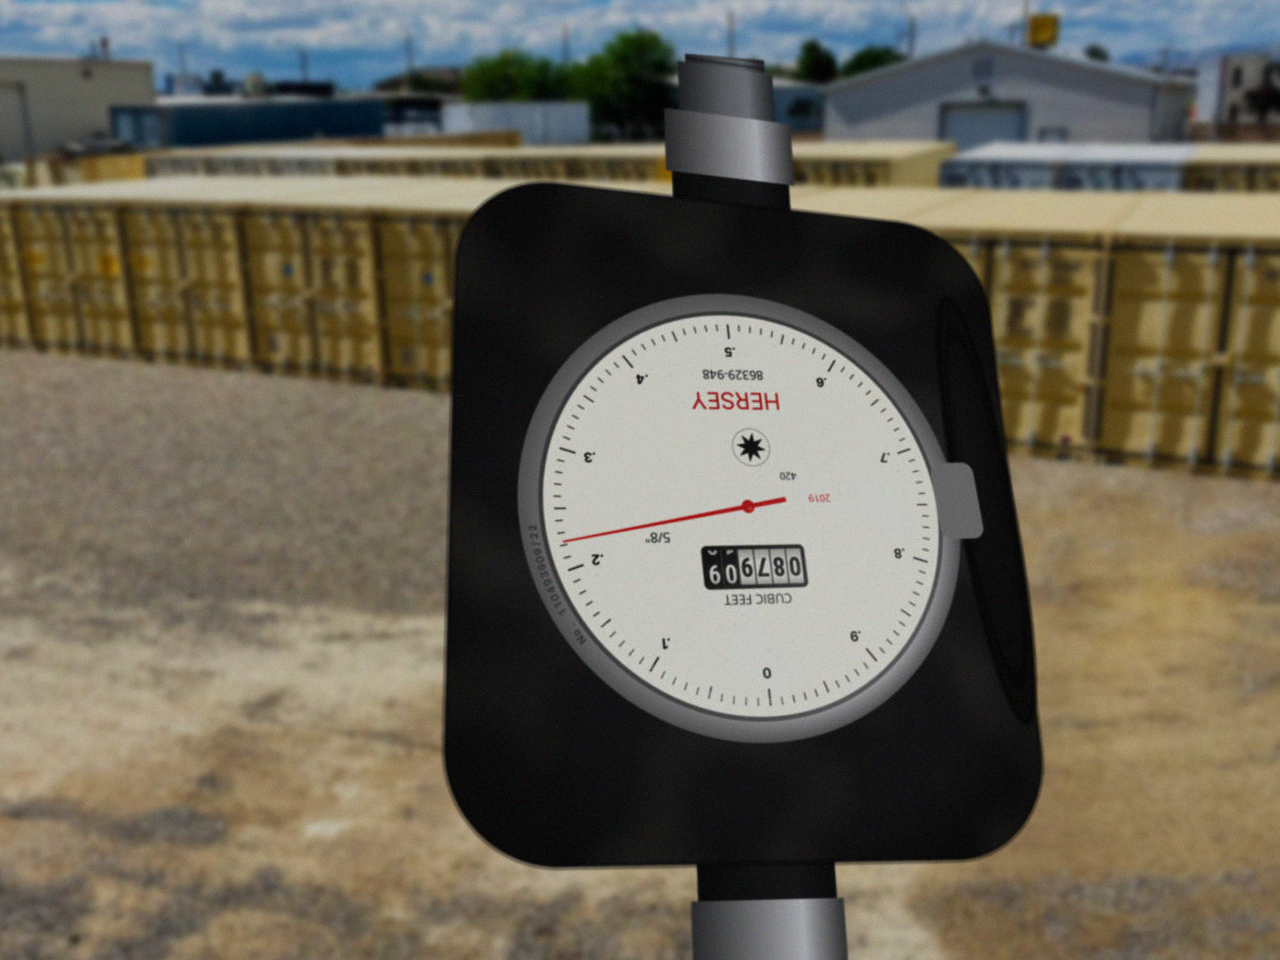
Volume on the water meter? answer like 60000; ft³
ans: 87909.22; ft³
